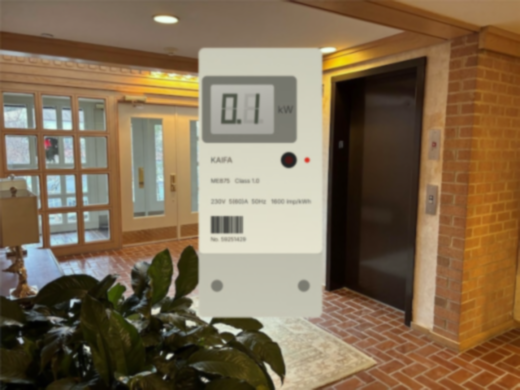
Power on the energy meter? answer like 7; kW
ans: 0.1; kW
